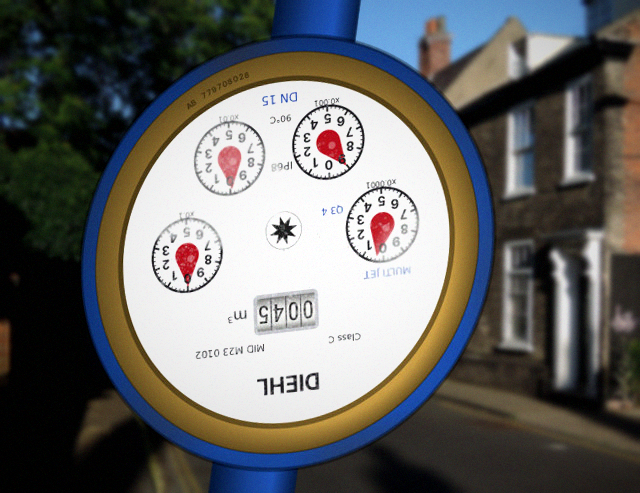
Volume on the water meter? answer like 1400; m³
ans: 44.9990; m³
